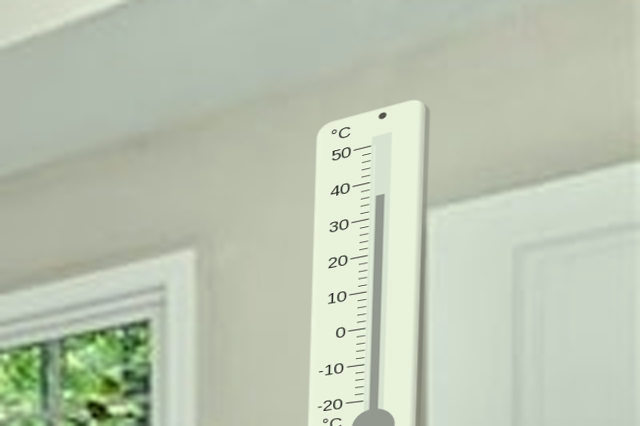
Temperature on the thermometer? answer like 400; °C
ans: 36; °C
